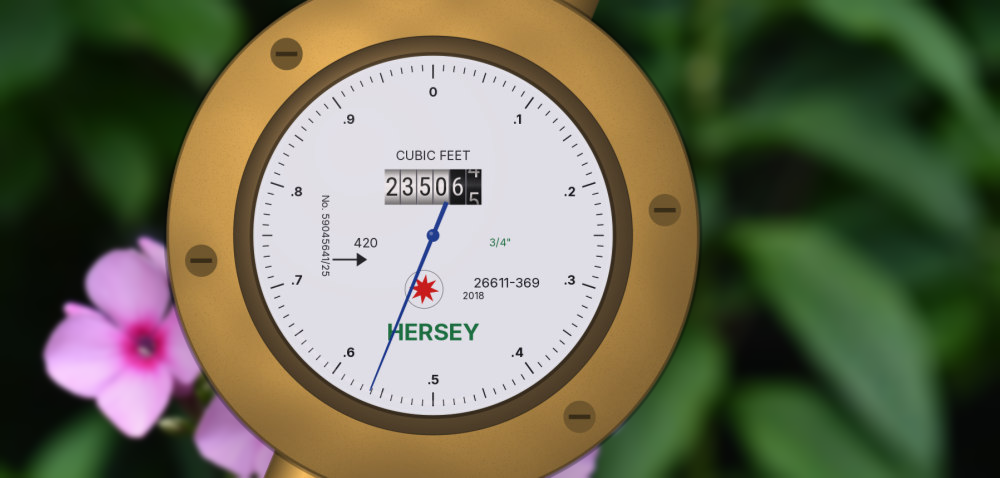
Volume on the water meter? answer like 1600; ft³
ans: 235064.56; ft³
